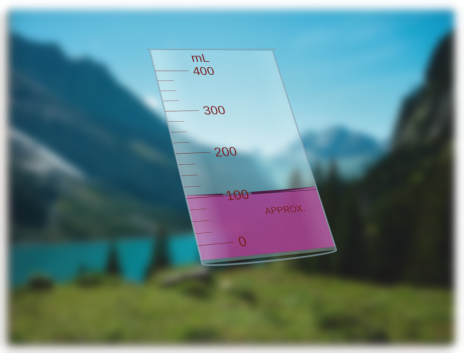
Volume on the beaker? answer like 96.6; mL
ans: 100; mL
